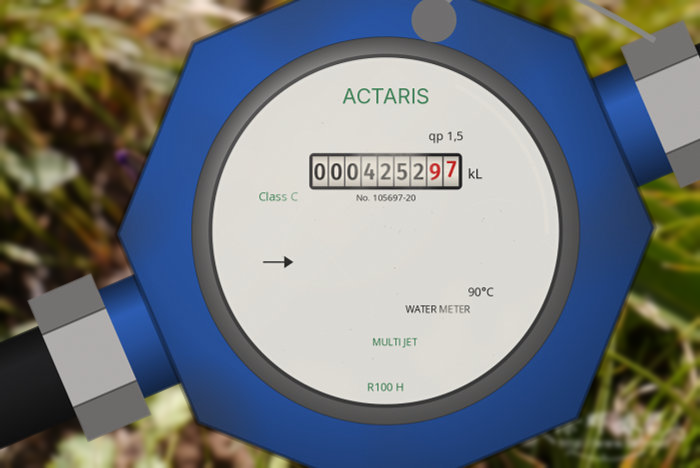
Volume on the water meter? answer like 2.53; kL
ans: 4252.97; kL
